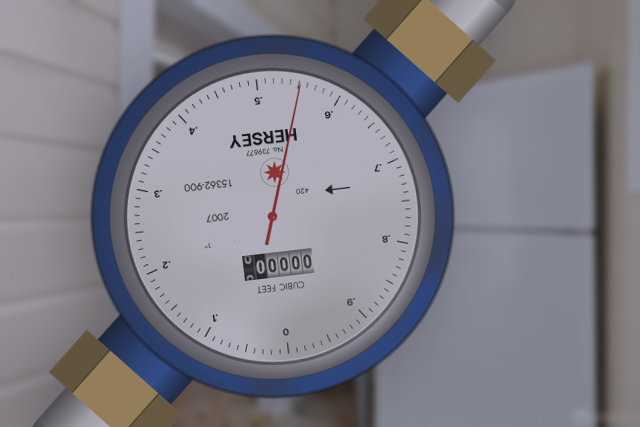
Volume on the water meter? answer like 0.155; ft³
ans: 8.55; ft³
